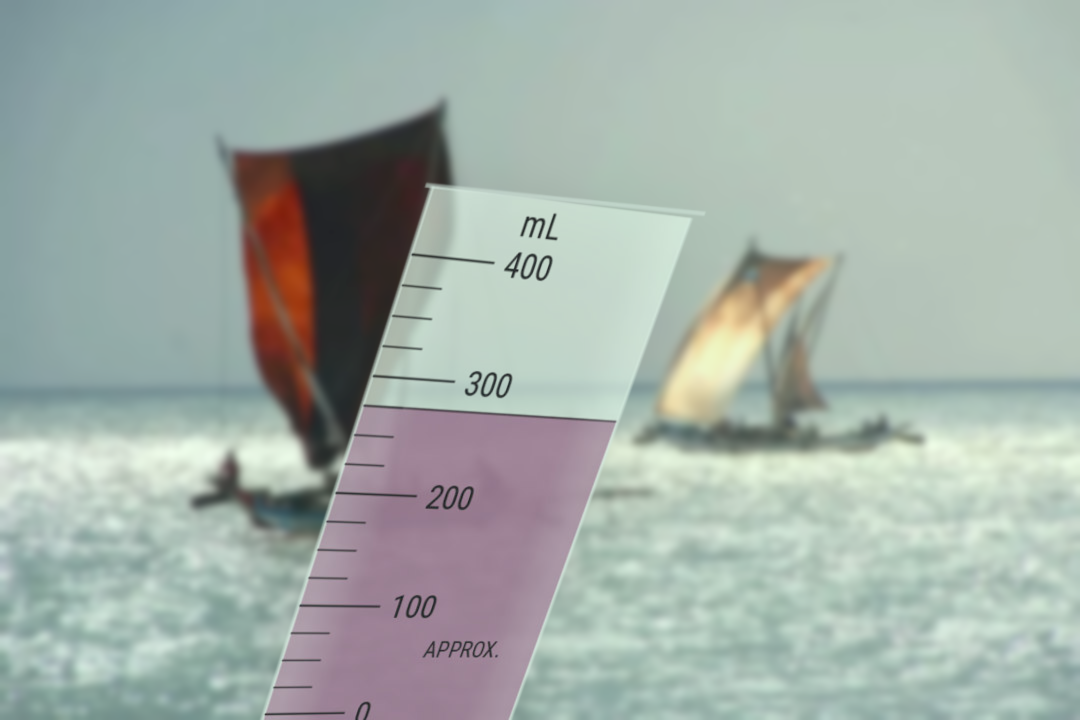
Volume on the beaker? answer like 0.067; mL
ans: 275; mL
